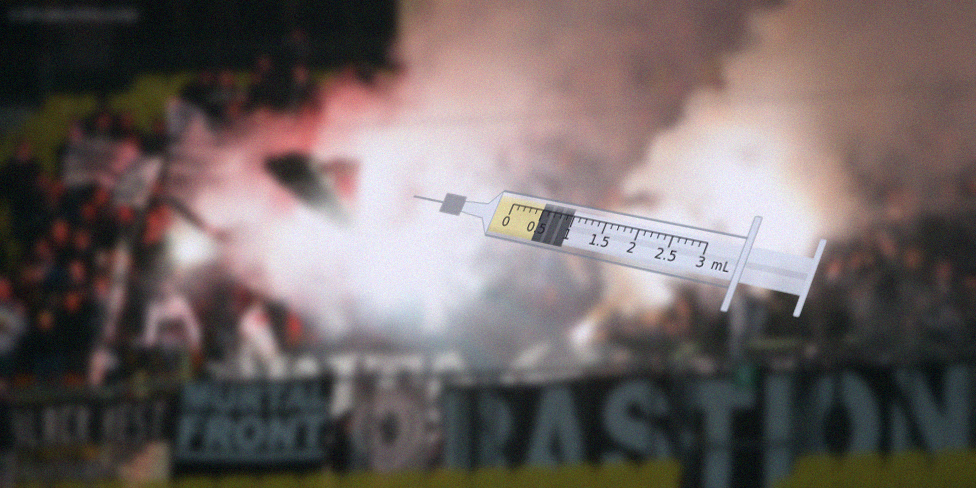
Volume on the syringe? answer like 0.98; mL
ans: 0.5; mL
